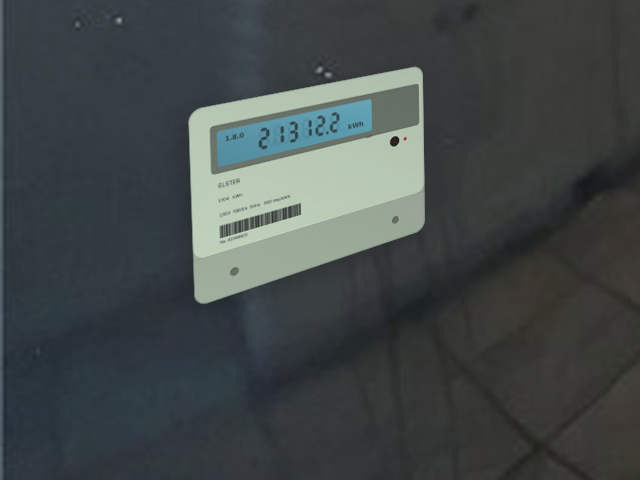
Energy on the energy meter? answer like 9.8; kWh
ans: 21312.2; kWh
